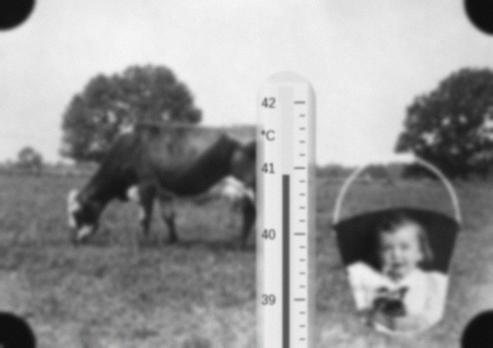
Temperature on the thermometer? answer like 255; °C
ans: 40.9; °C
